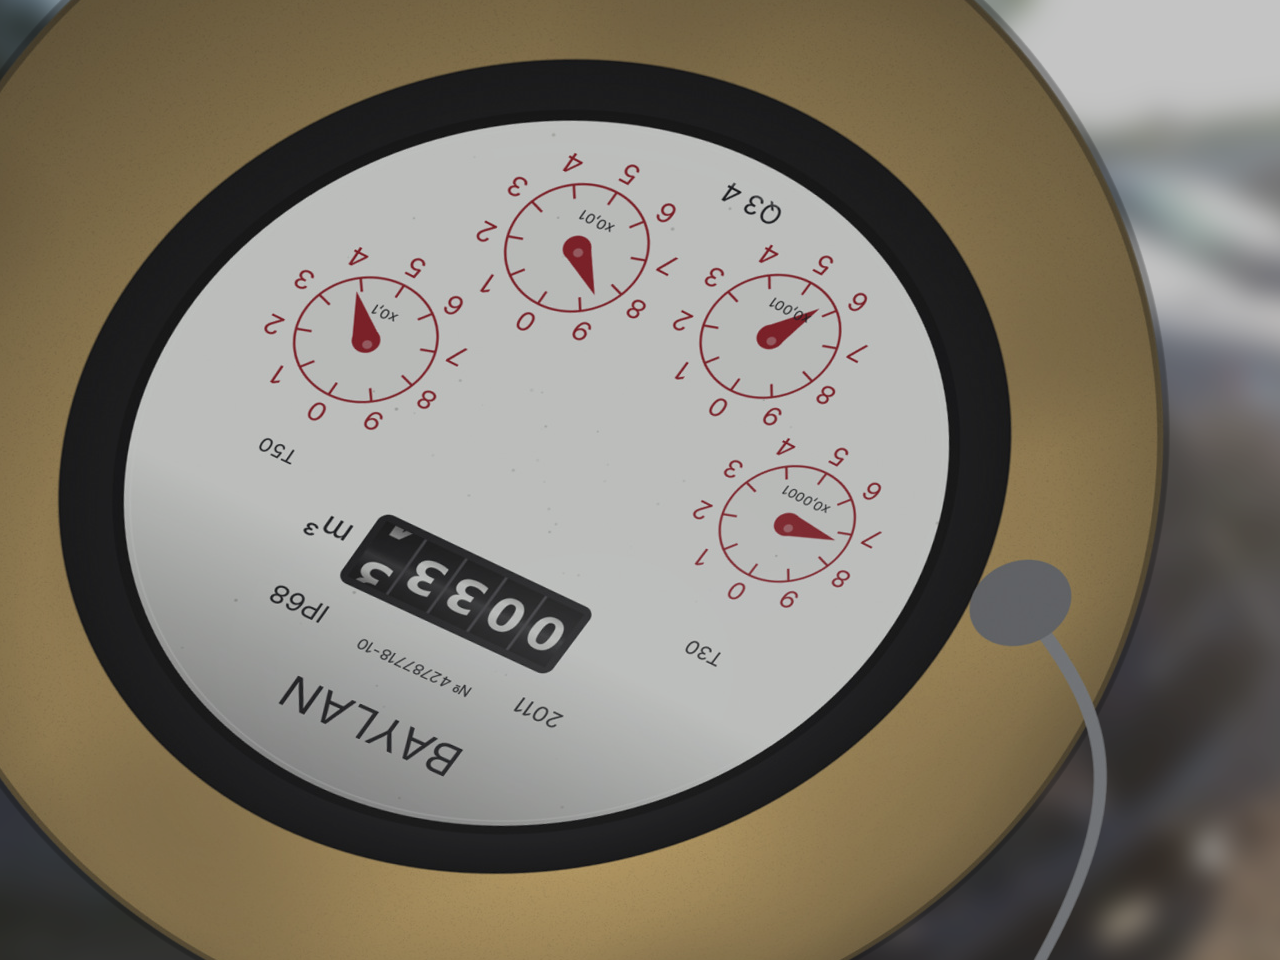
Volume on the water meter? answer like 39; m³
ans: 333.3857; m³
